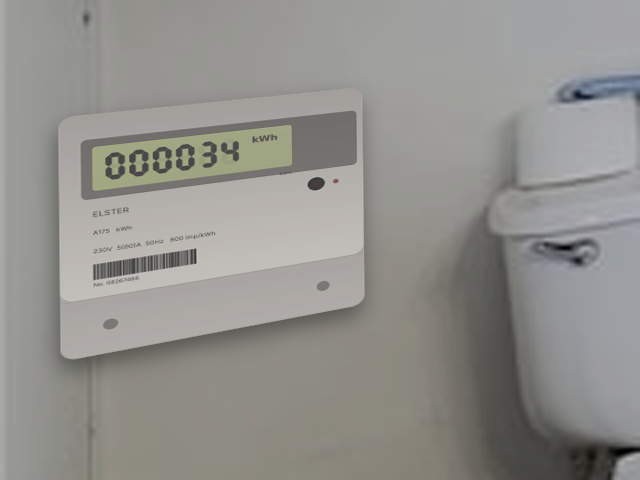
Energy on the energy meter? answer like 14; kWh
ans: 34; kWh
